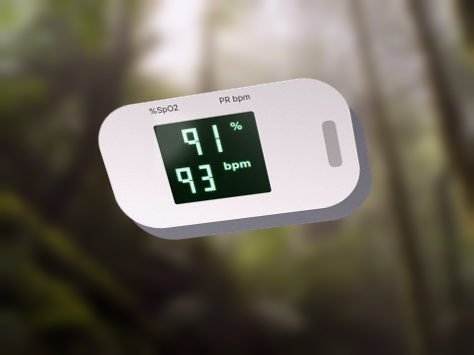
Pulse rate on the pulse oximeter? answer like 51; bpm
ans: 93; bpm
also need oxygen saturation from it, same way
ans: 91; %
